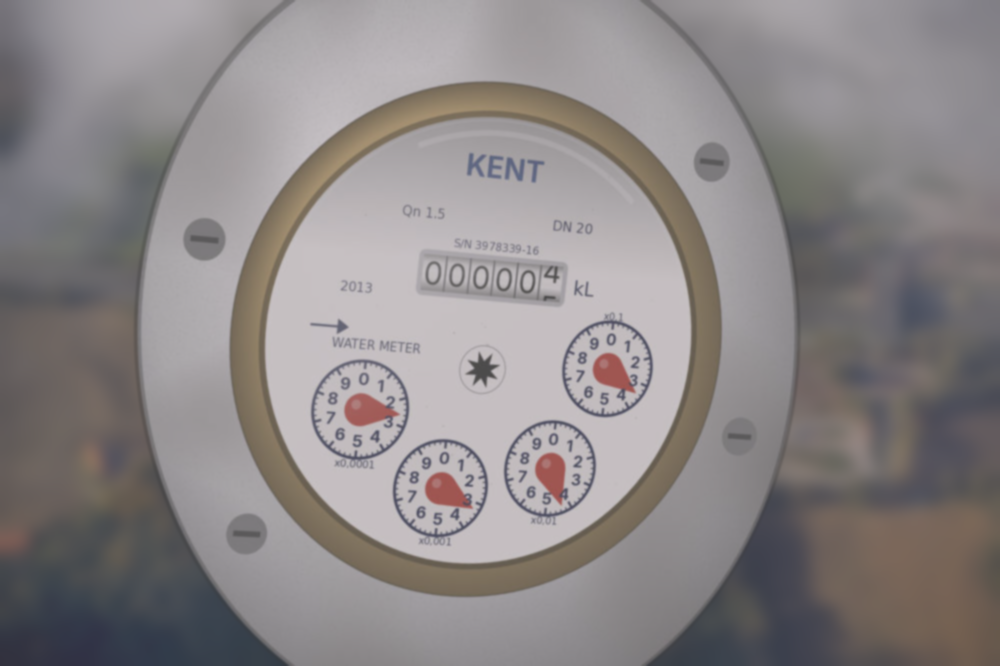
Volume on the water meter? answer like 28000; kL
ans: 4.3432; kL
